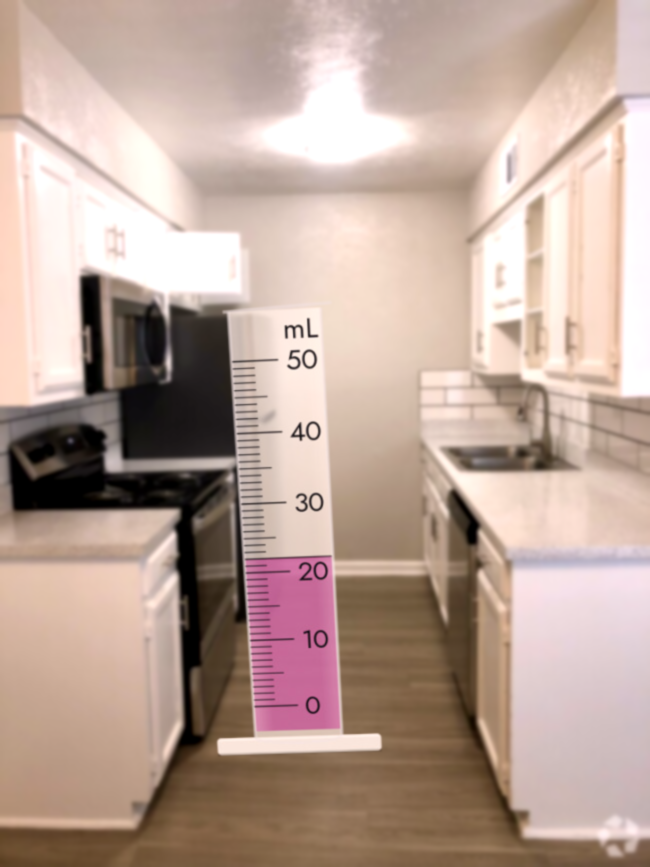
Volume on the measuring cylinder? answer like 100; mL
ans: 22; mL
